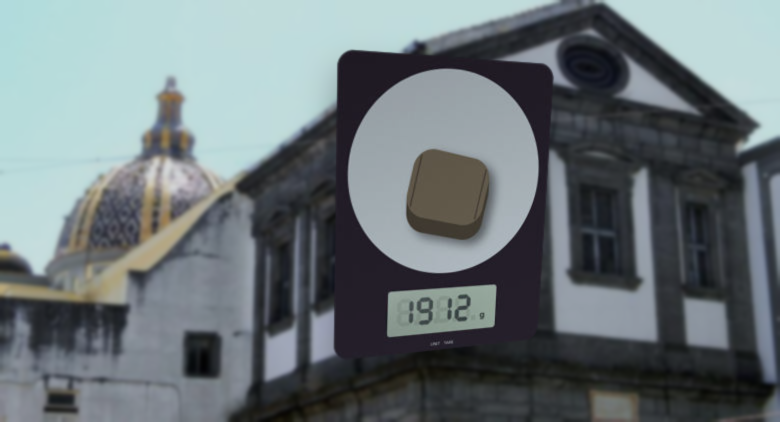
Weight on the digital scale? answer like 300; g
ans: 1912; g
